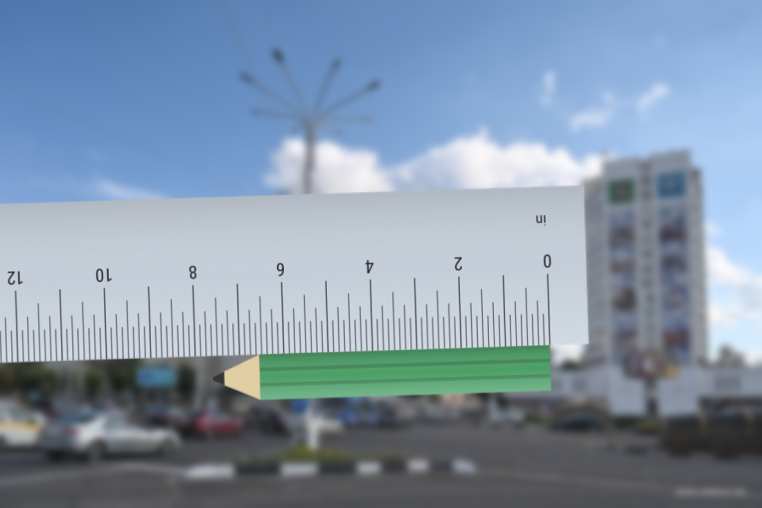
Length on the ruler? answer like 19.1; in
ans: 7.625; in
